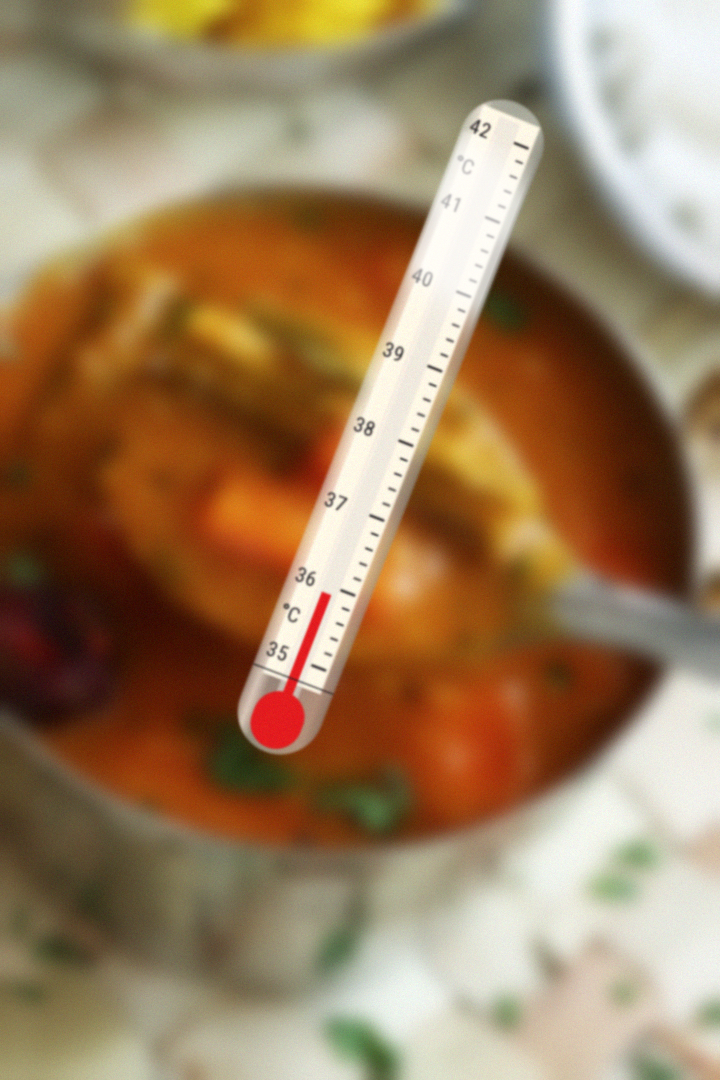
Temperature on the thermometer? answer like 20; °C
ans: 35.9; °C
